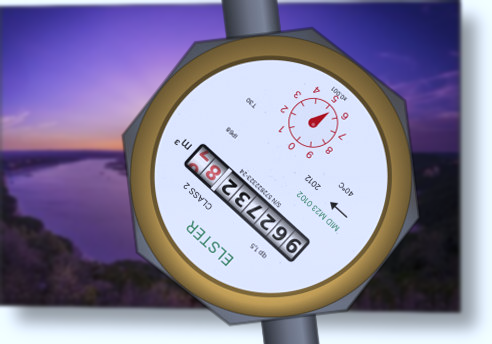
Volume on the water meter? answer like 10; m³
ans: 962732.865; m³
